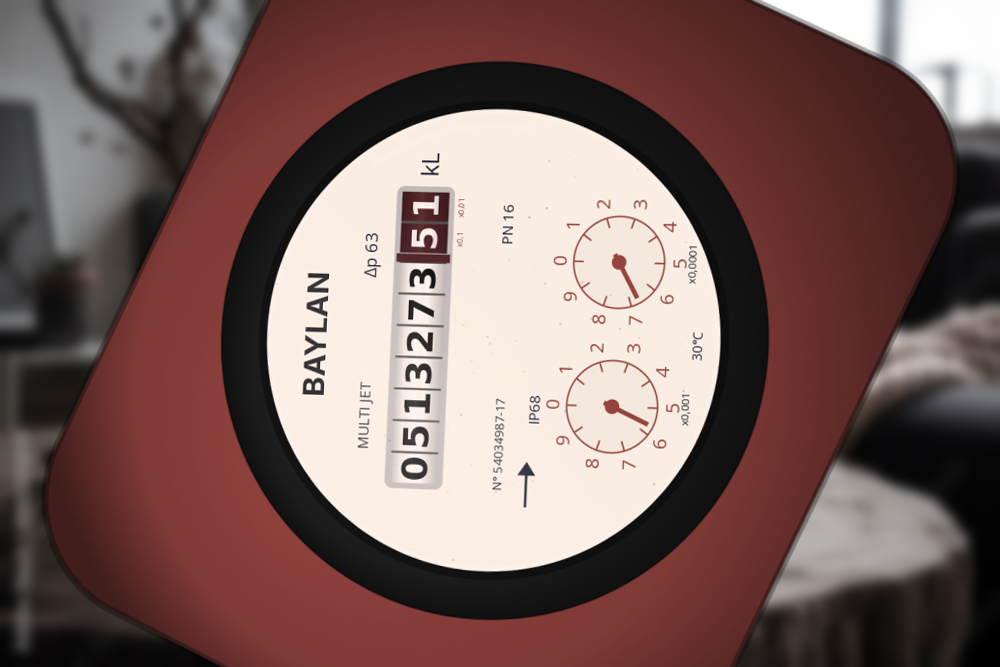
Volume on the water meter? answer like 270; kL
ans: 513273.5156; kL
